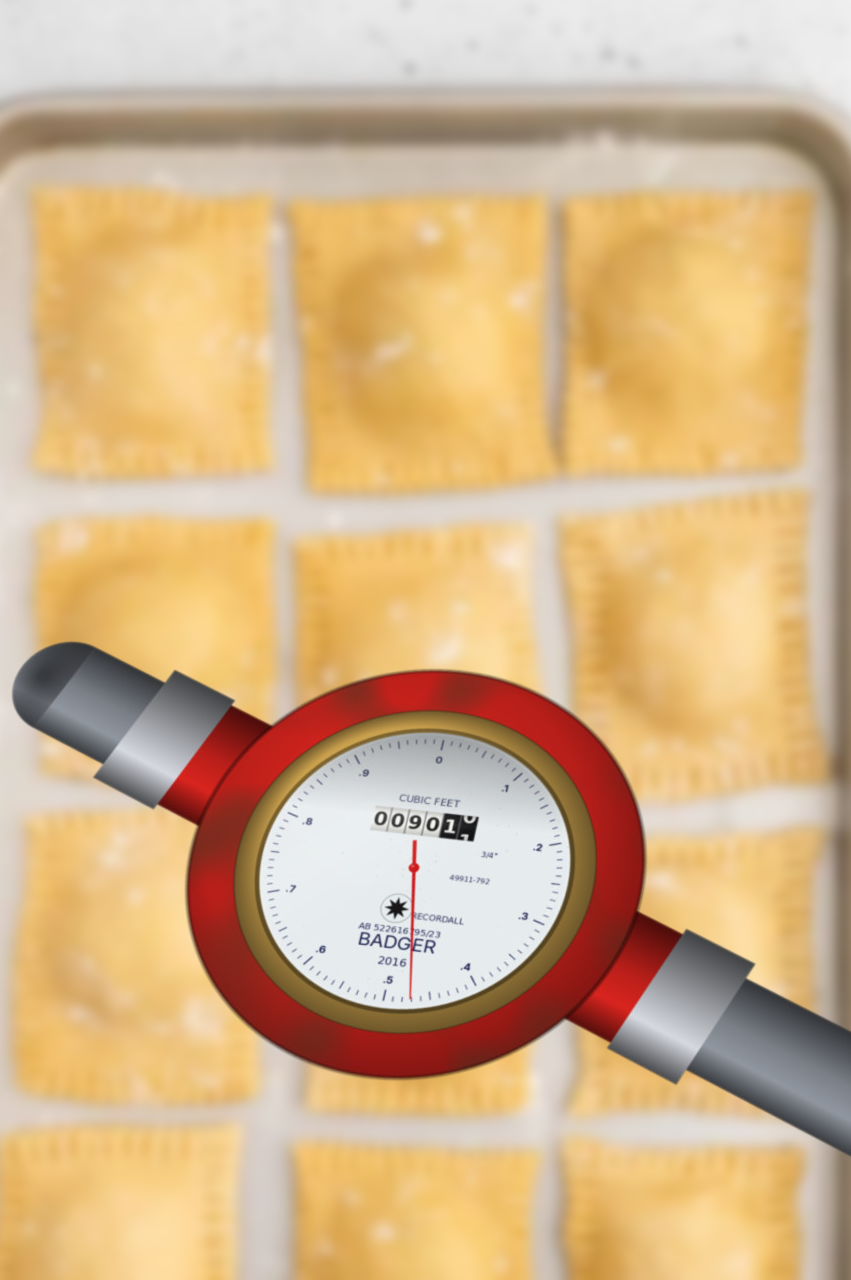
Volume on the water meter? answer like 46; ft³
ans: 9010.47; ft³
